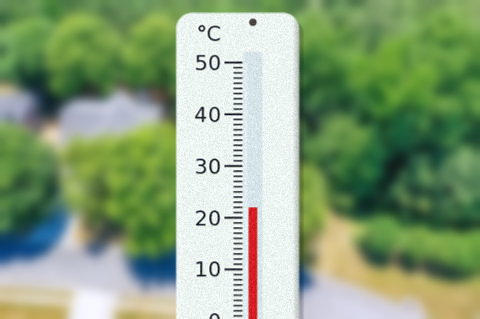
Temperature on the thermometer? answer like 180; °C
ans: 22; °C
